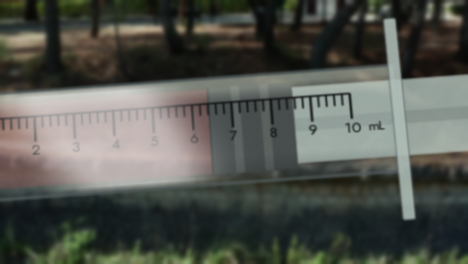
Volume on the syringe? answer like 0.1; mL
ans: 6.4; mL
